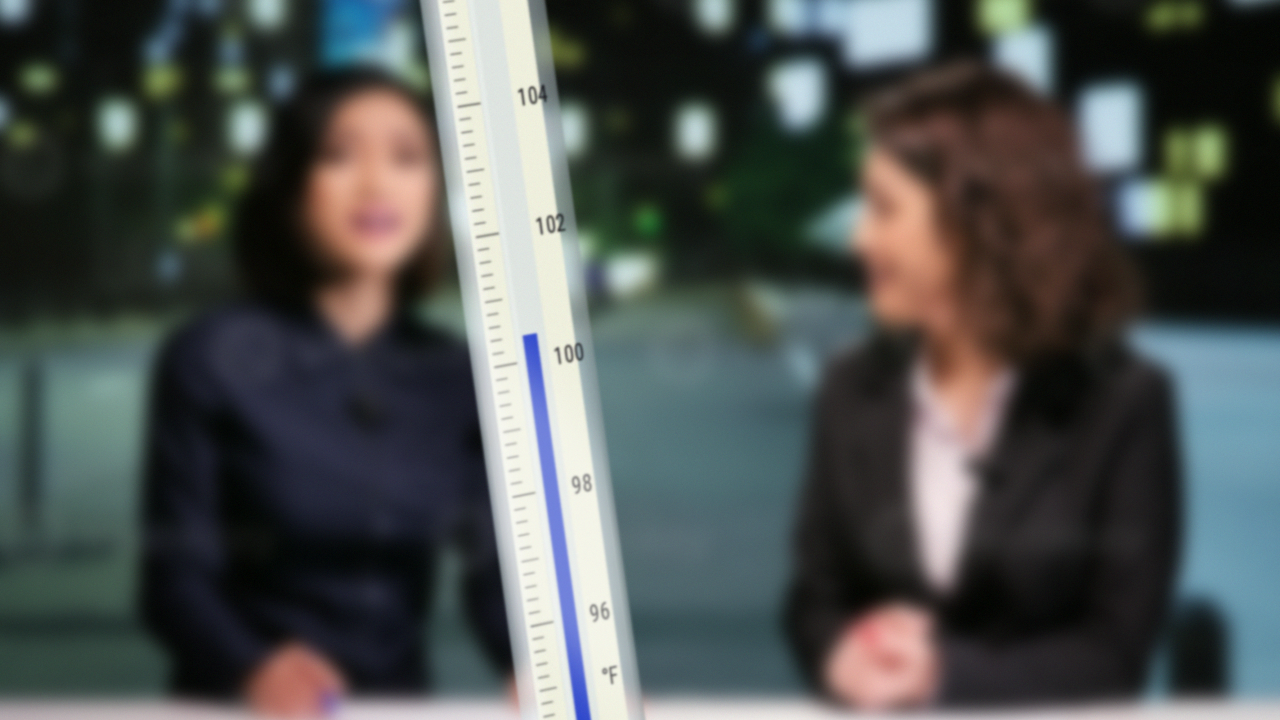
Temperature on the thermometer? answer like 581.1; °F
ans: 100.4; °F
